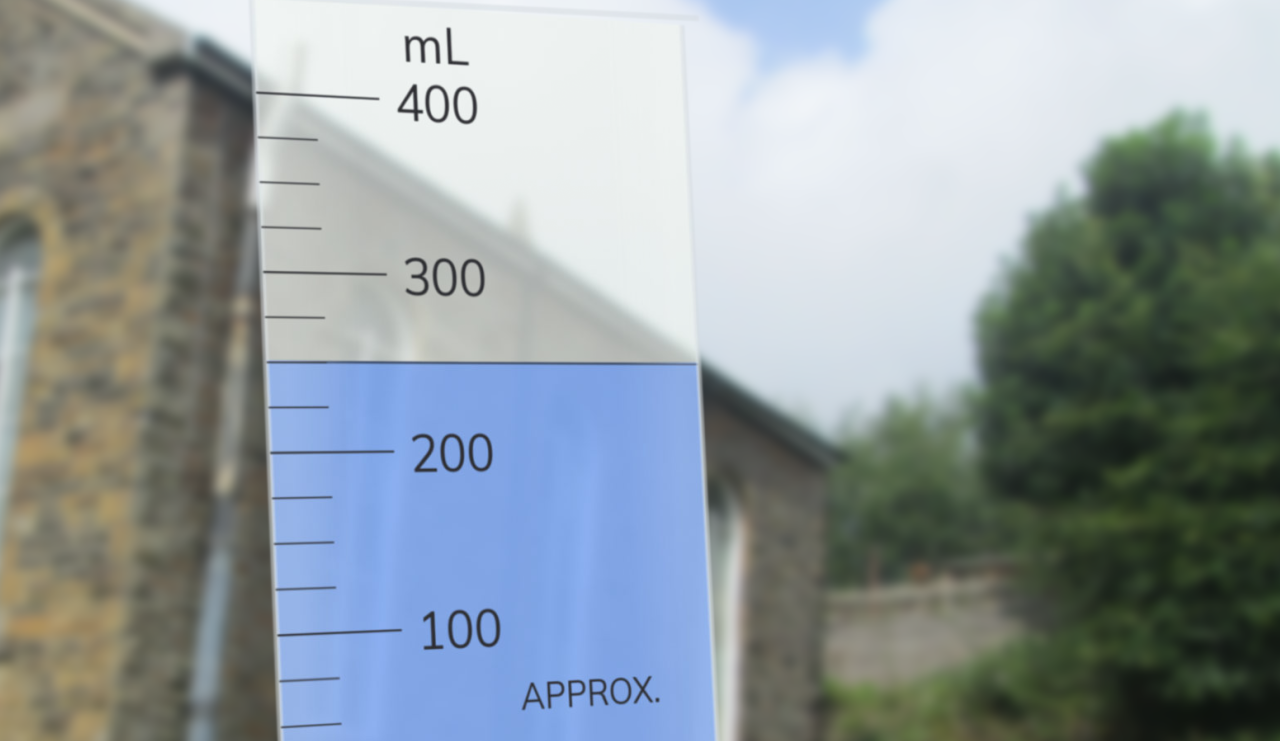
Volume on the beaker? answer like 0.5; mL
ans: 250; mL
